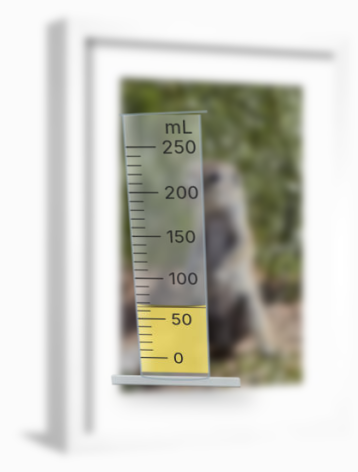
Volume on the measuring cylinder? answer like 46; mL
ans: 65; mL
